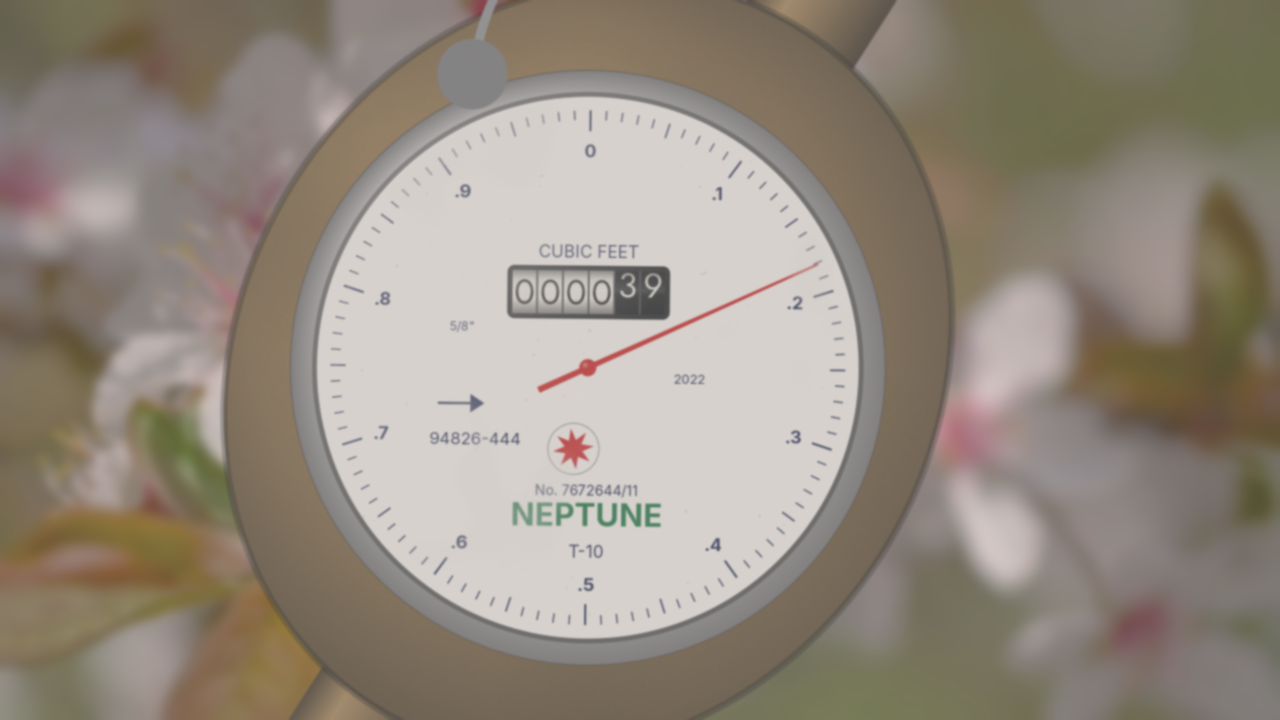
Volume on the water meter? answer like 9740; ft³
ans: 39.18; ft³
